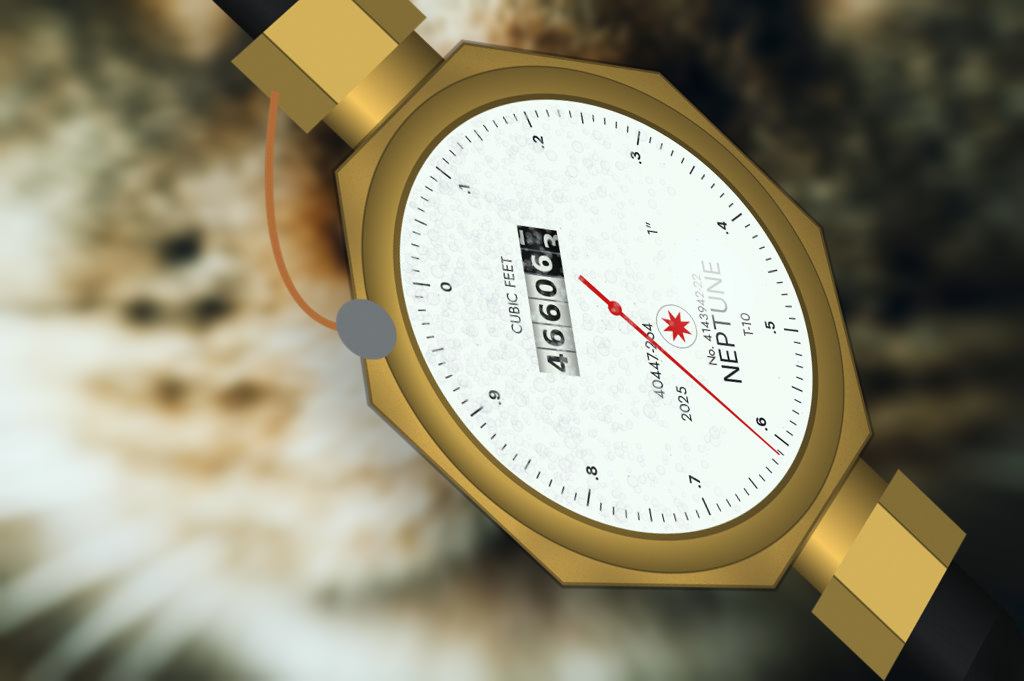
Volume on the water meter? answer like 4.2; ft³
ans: 466062.61; ft³
